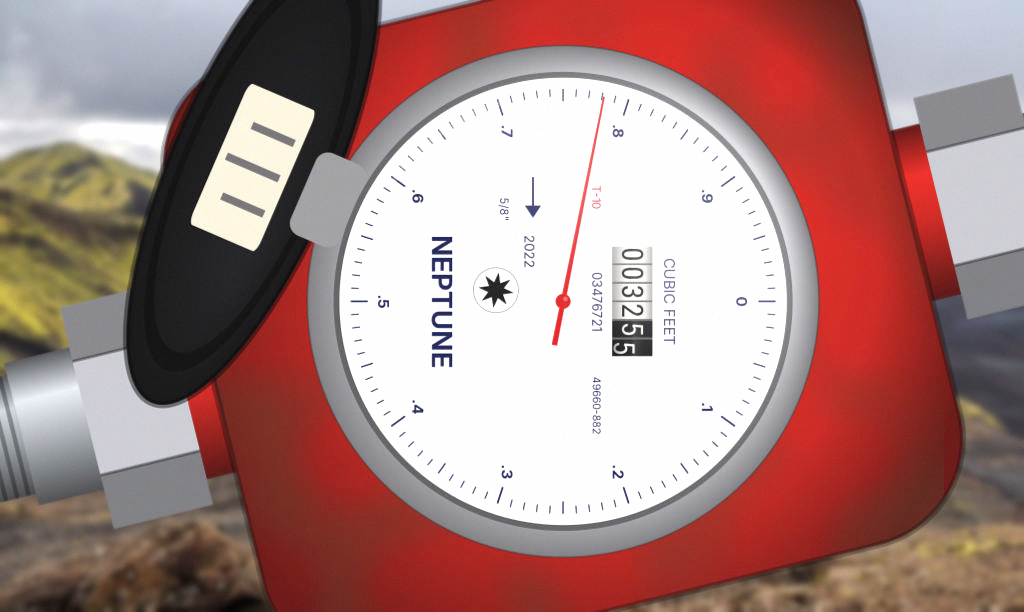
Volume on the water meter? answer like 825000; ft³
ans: 3254.78; ft³
